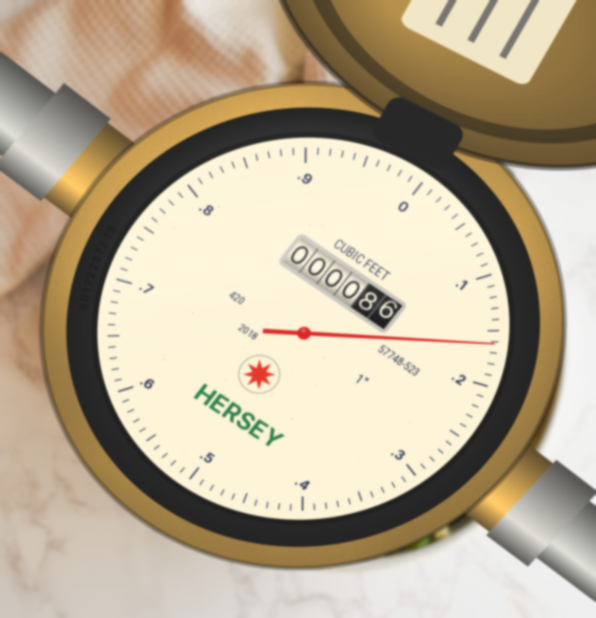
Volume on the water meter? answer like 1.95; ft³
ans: 86.16; ft³
